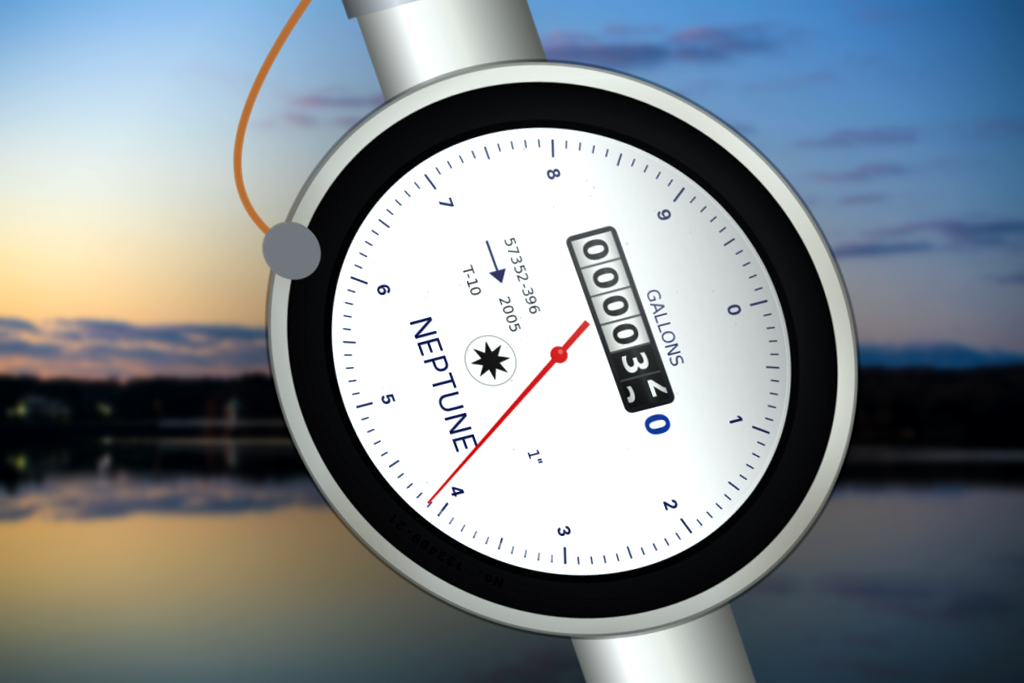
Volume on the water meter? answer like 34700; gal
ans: 324.1; gal
